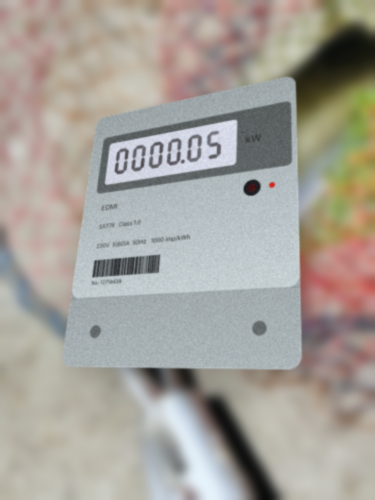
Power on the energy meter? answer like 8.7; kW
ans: 0.05; kW
